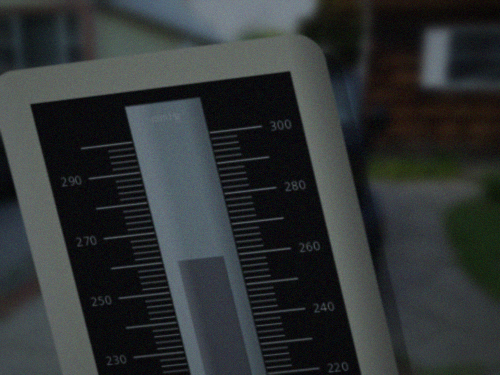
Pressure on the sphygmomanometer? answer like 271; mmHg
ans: 260; mmHg
